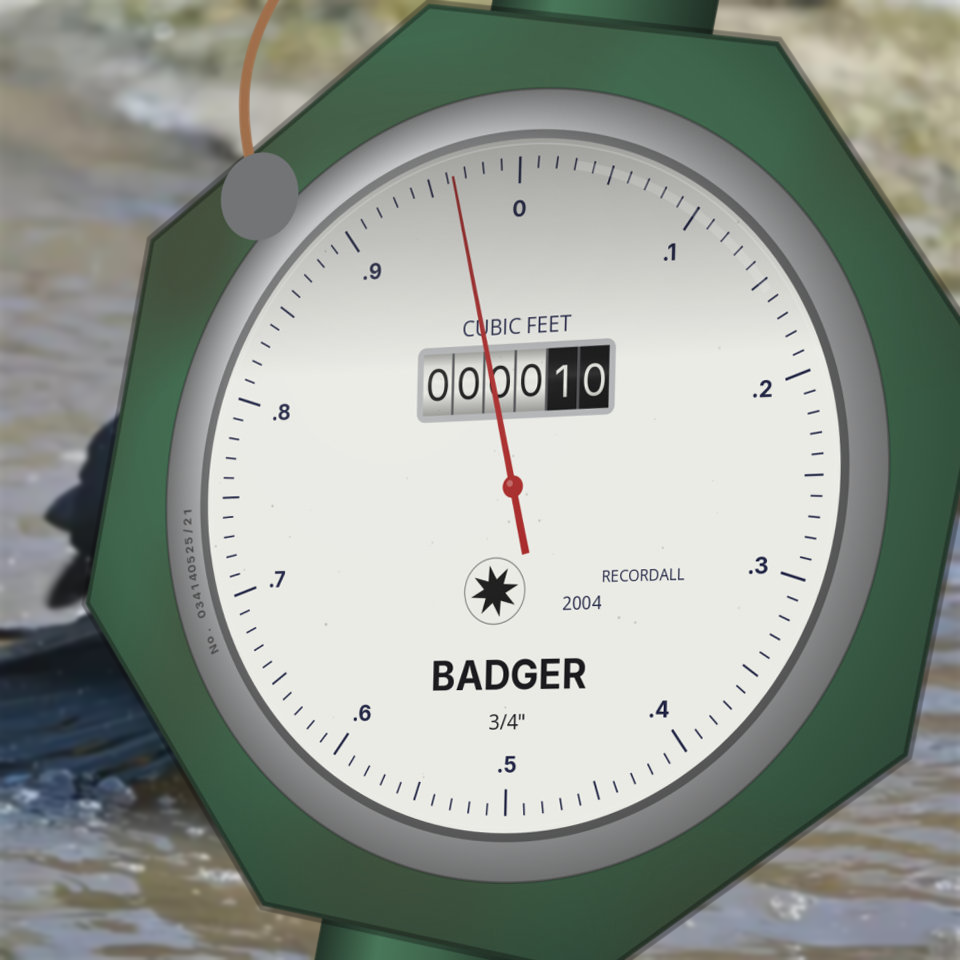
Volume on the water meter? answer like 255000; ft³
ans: 9.96; ft³
